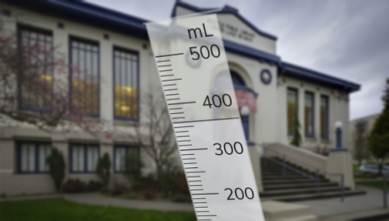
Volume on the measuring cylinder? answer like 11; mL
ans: 360; mL
